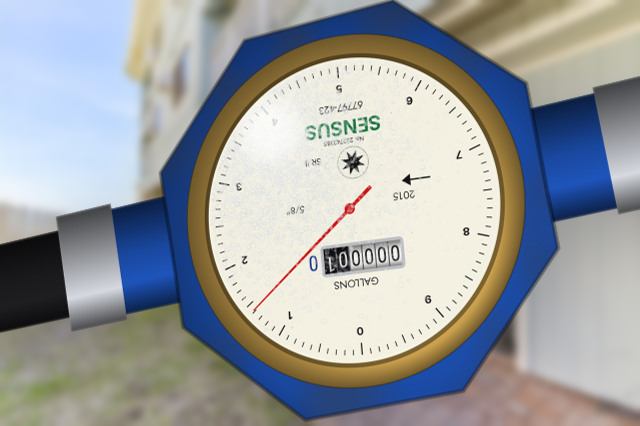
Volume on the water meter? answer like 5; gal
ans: 11.4; gal
